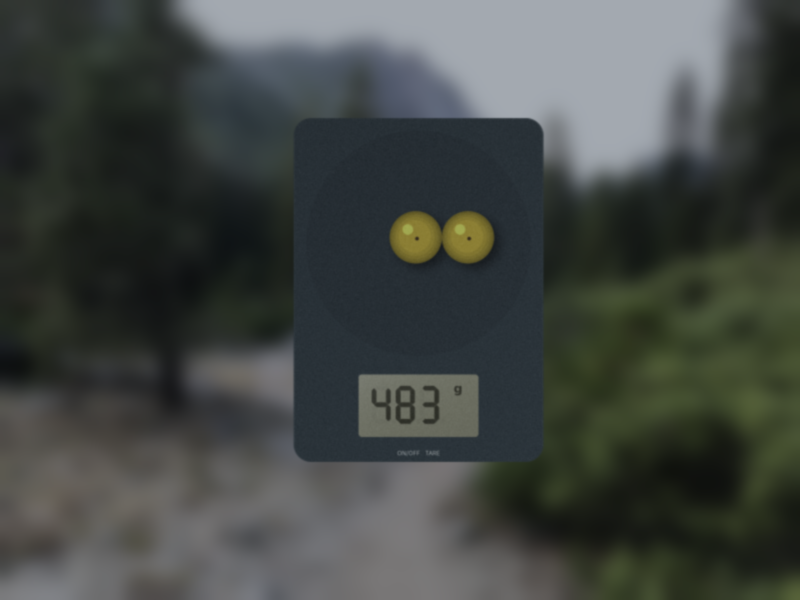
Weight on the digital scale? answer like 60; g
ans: 483; g
